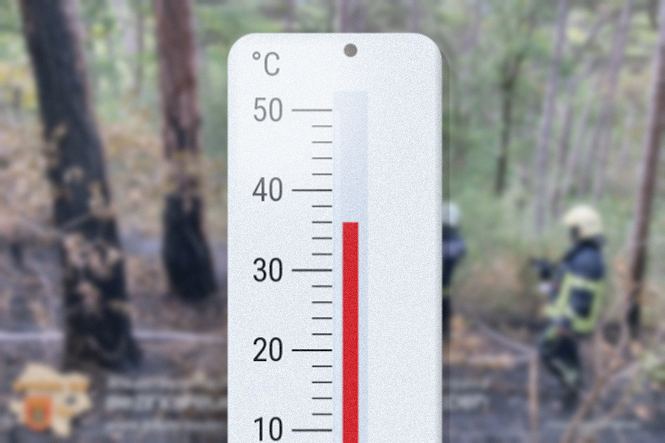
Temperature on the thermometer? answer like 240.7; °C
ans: 36; °C
